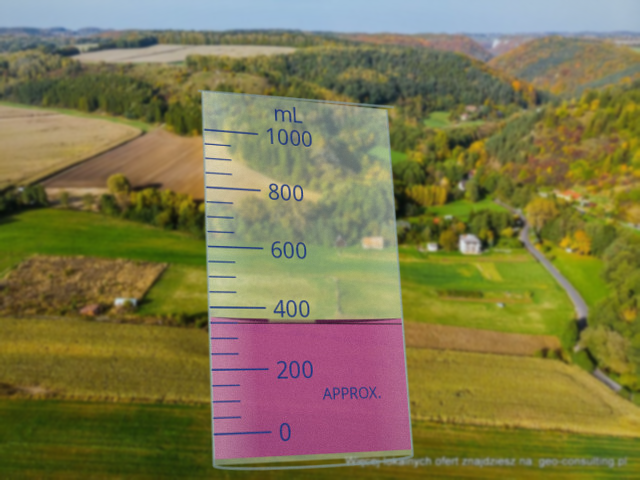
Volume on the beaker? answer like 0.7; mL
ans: 350; mL
